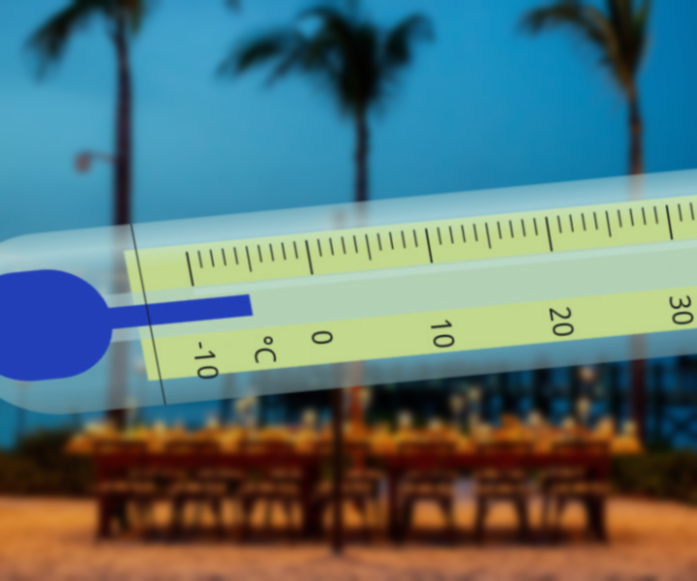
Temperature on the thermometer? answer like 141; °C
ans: -5.5; °C
